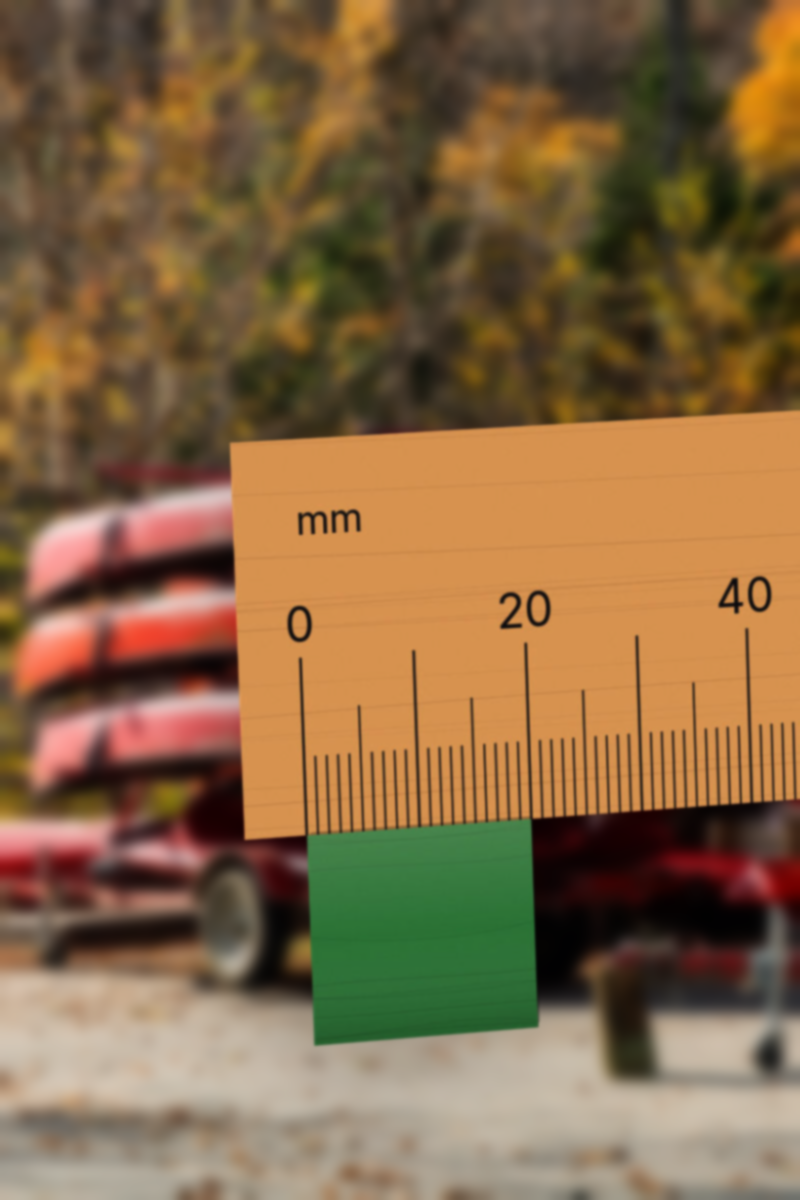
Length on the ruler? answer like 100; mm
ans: 20; mm
